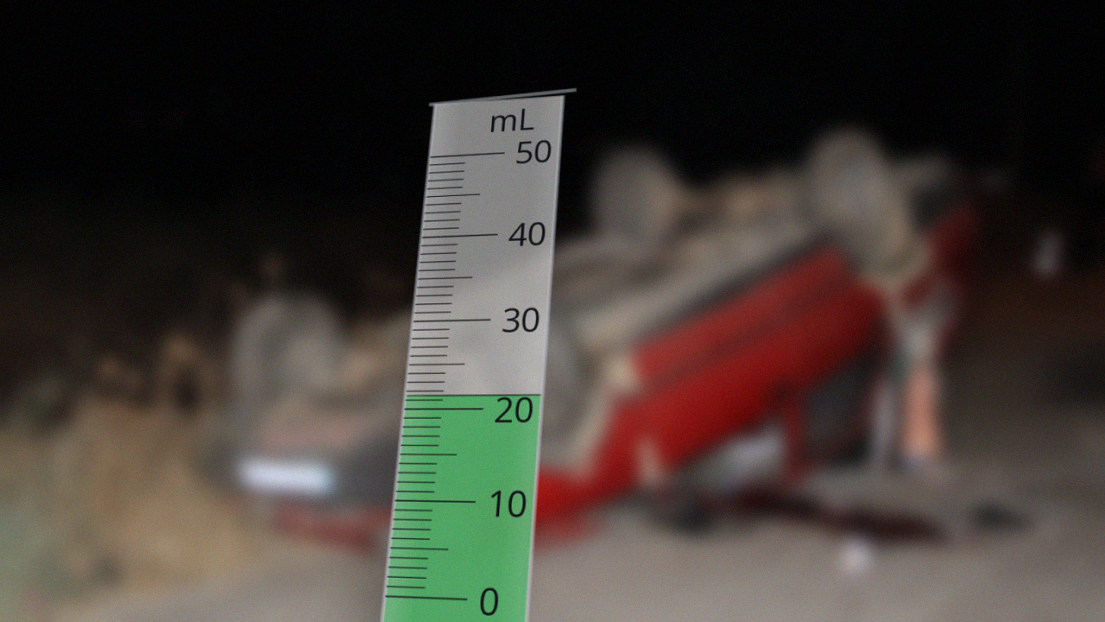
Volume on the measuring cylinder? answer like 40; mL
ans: 21.5; mL
